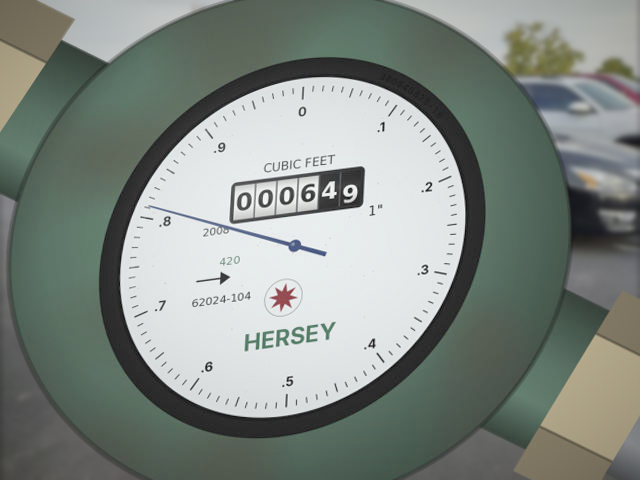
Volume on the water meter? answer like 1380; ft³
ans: 648.81; ft³
